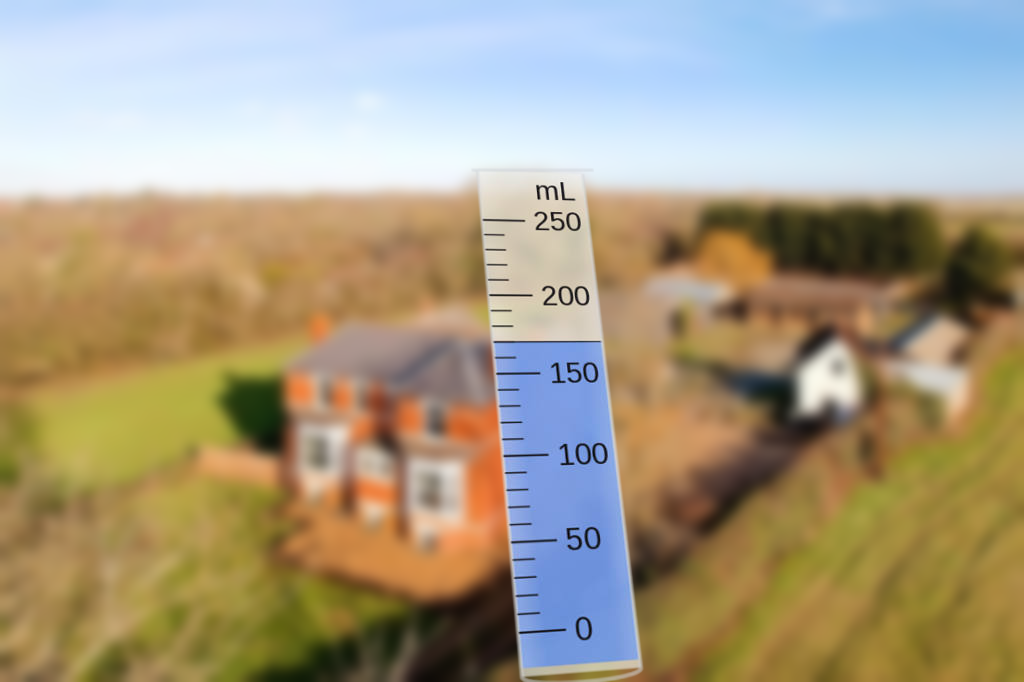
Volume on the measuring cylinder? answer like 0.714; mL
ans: 170; mL
